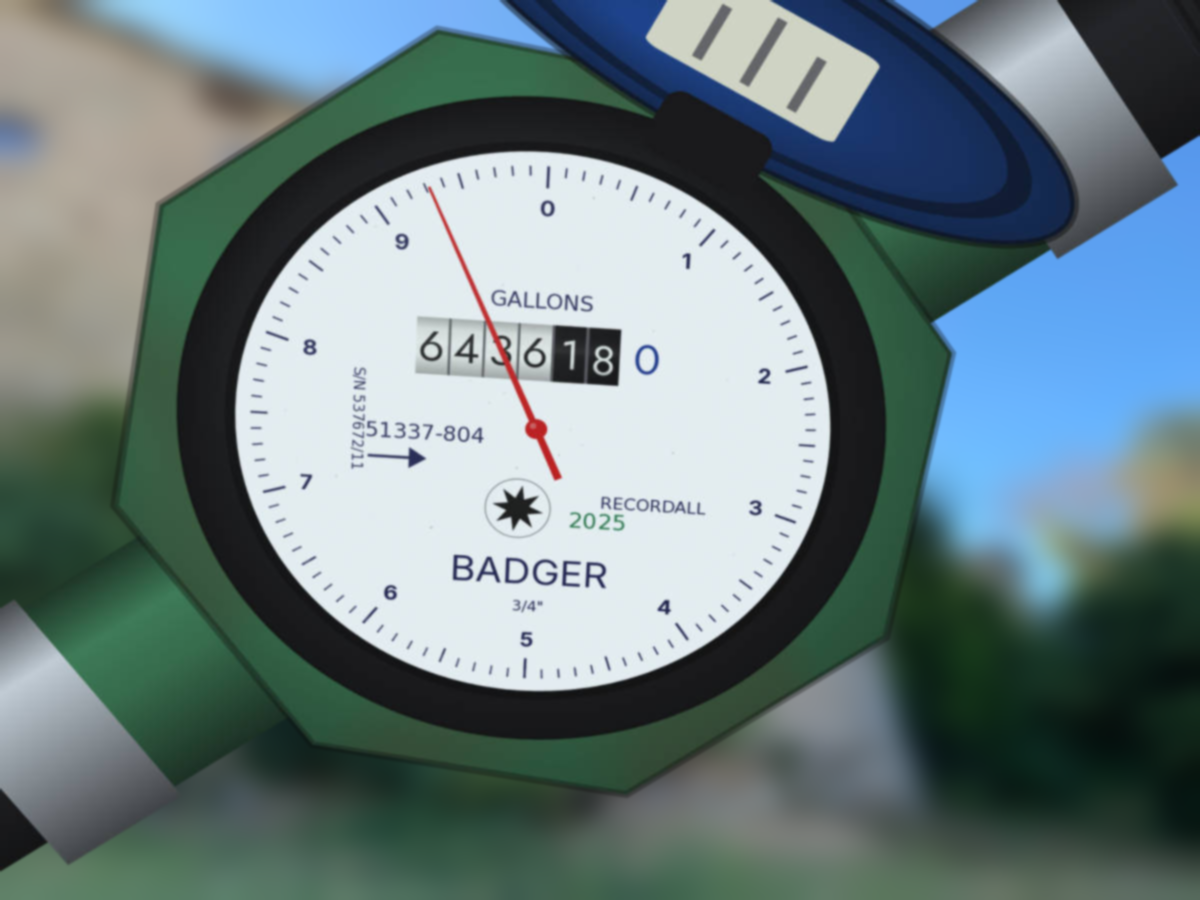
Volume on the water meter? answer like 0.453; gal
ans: 6436179.3; gal
